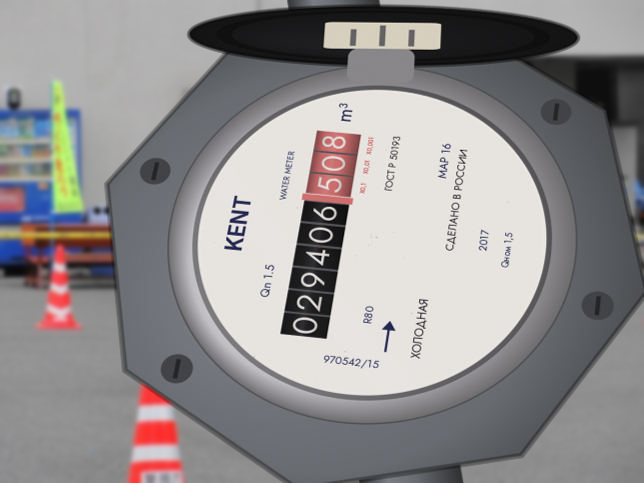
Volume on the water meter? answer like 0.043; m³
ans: 29406.508; m³
